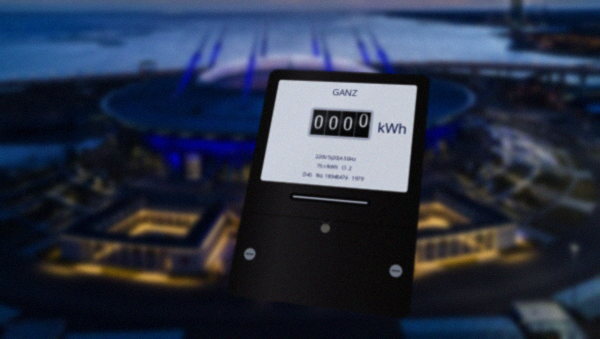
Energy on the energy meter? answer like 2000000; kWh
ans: 0; kWh
